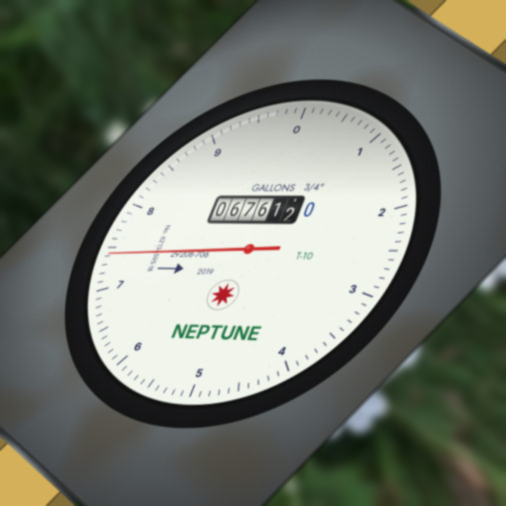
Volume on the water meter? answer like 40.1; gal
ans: 676117.4; gal
